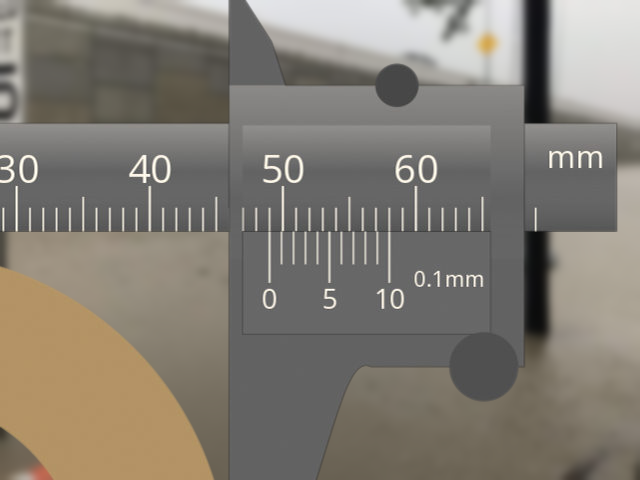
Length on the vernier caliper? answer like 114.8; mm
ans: 49.0; mm
